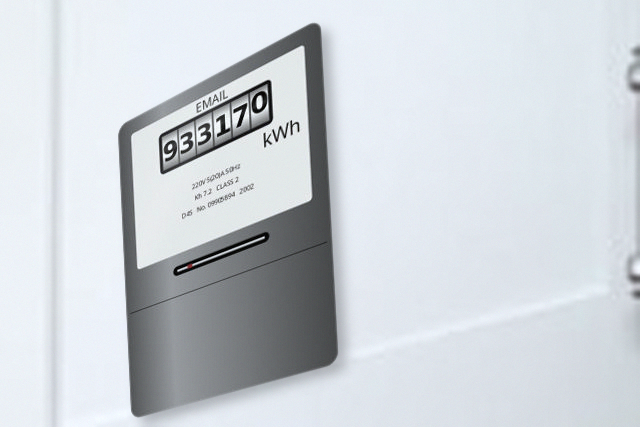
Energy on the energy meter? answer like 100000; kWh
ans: 933170; kWh
